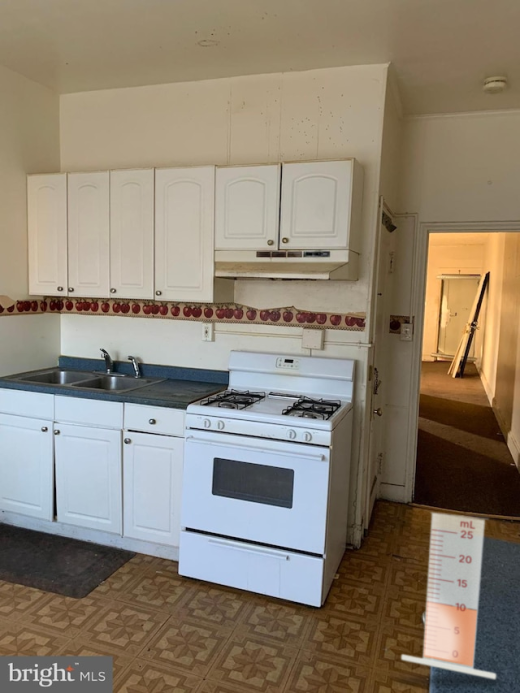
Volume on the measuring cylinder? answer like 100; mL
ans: 10; mL
